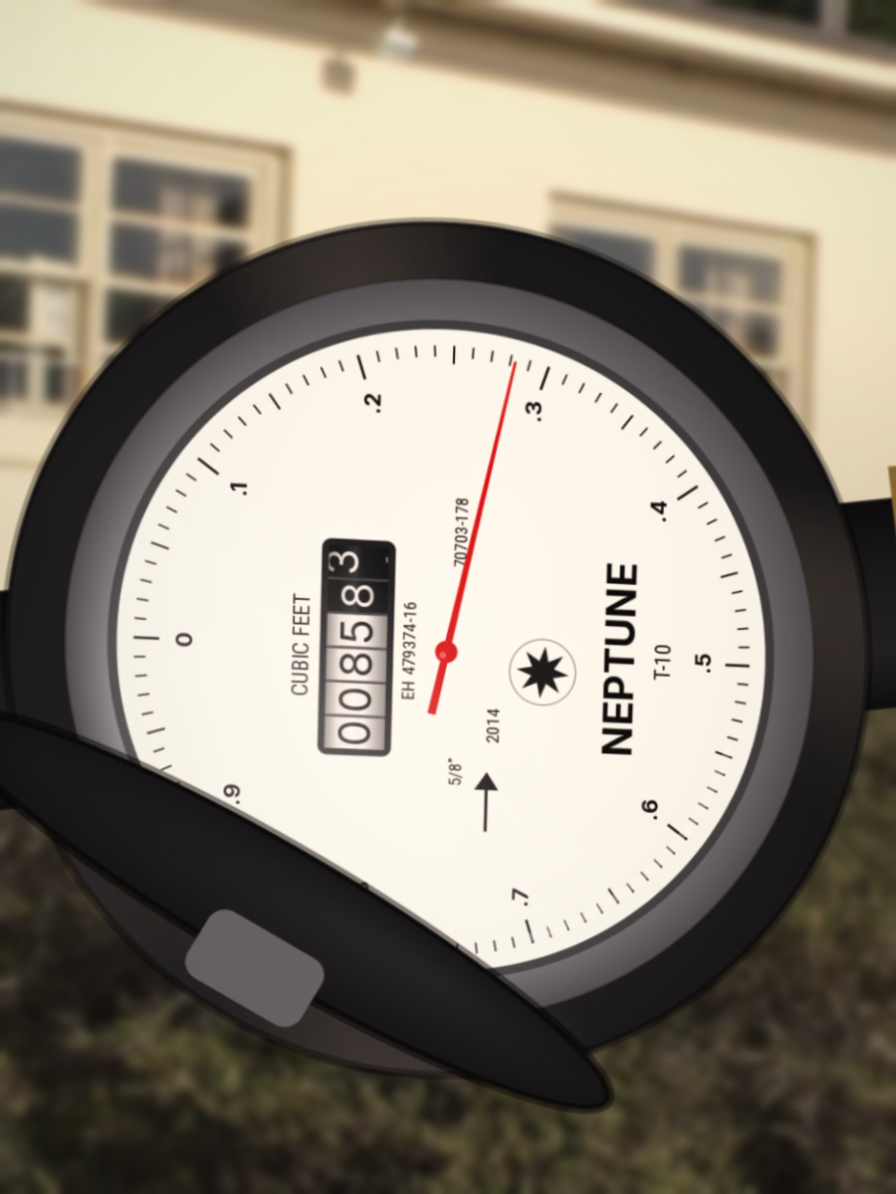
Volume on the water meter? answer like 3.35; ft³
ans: 8583.28; ft³
